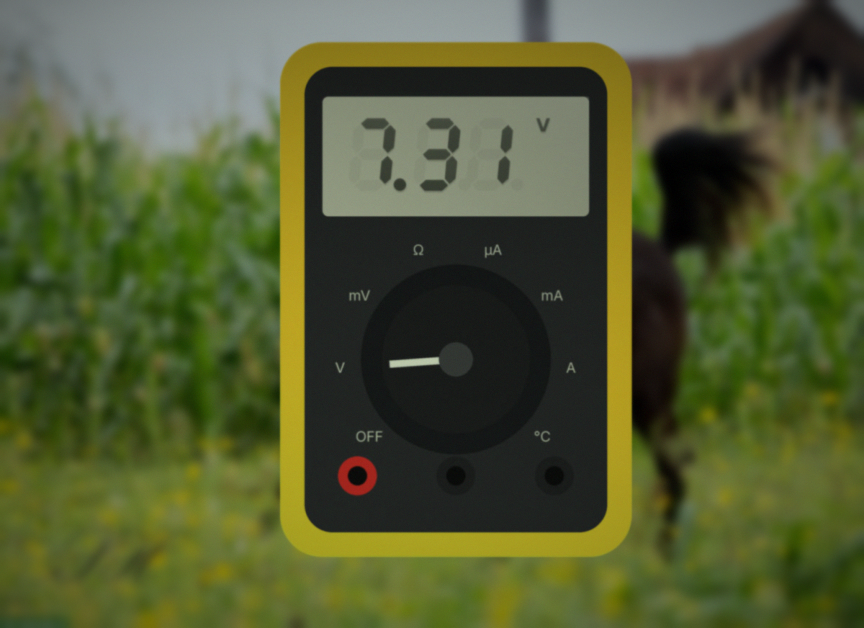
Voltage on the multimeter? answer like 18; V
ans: 7.31; V
